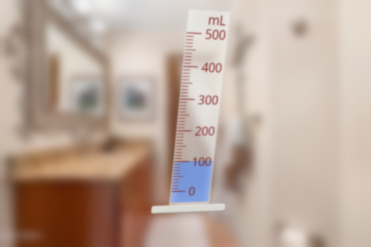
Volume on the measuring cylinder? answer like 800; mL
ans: 100; mL
